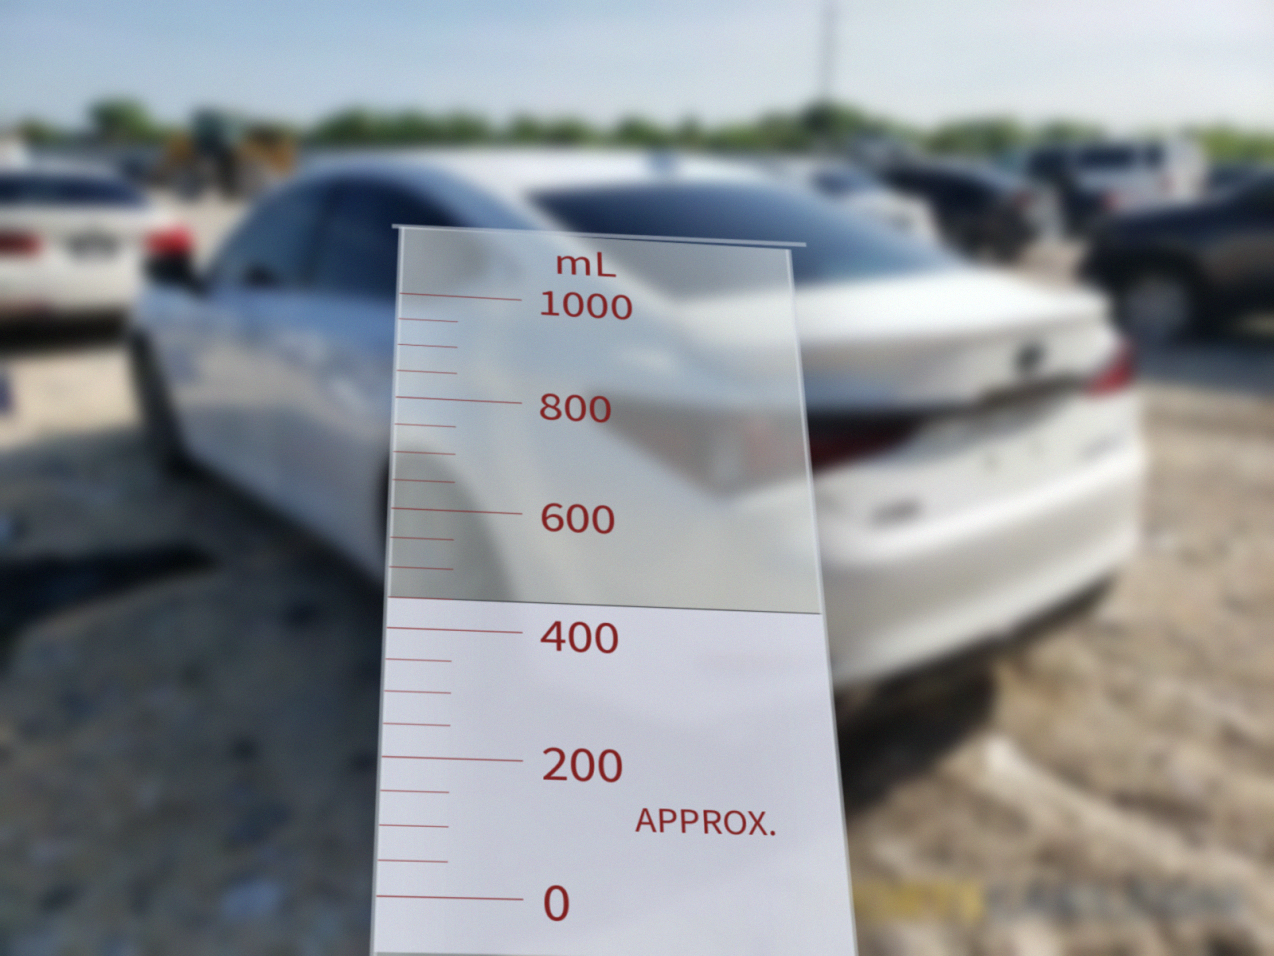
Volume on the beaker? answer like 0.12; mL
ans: 450; mL
